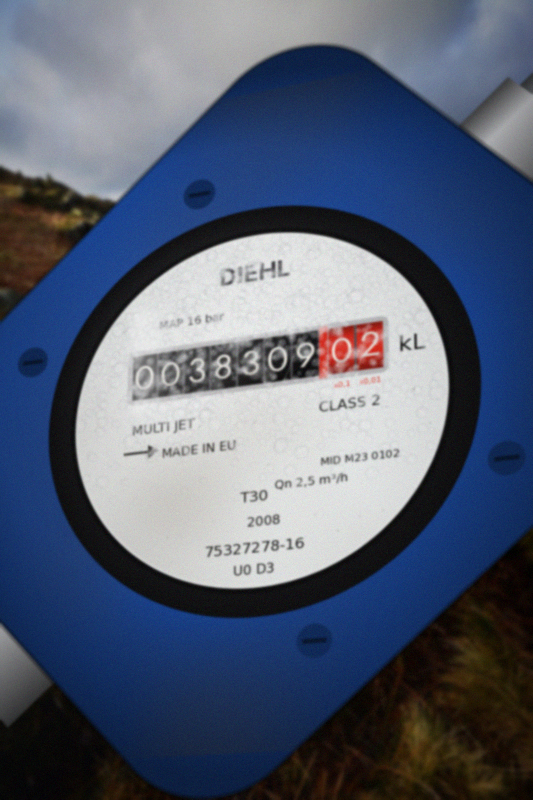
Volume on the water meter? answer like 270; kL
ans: 38309.02; kL
